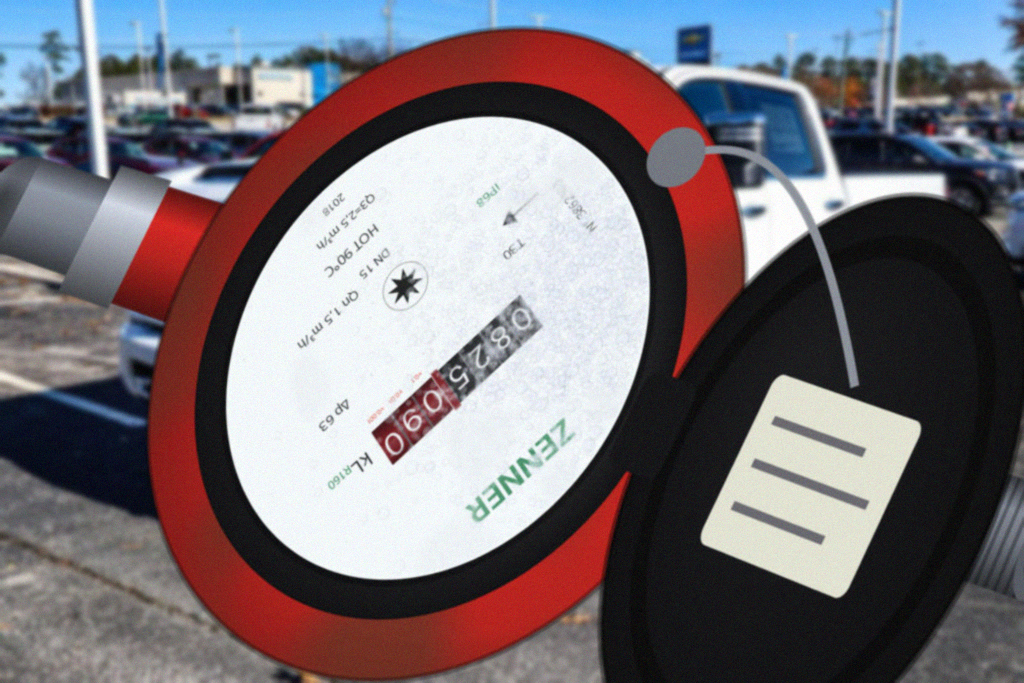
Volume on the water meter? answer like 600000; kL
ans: 825.090; kL
